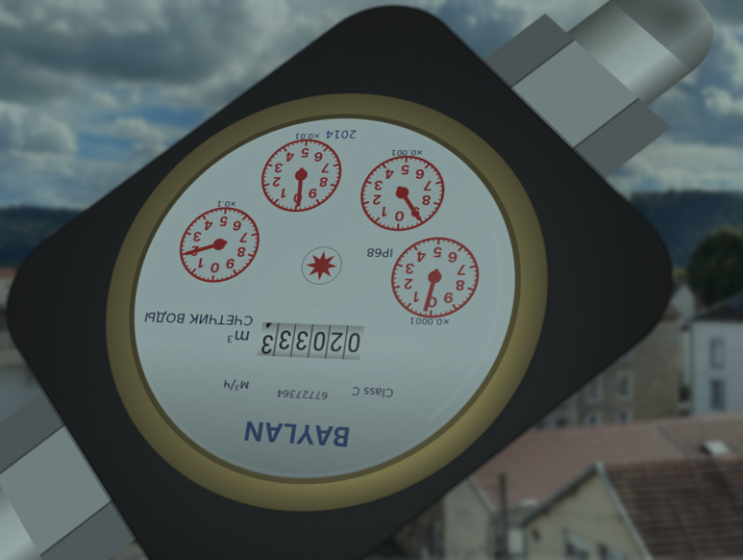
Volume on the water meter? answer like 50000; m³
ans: 20333.1990; m³
